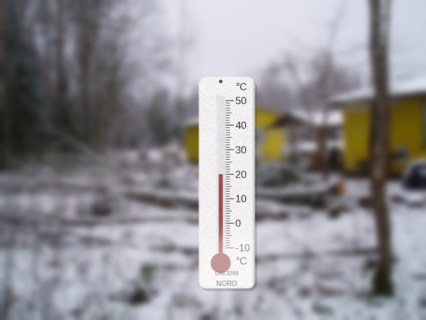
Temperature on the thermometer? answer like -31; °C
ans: 20; °C
